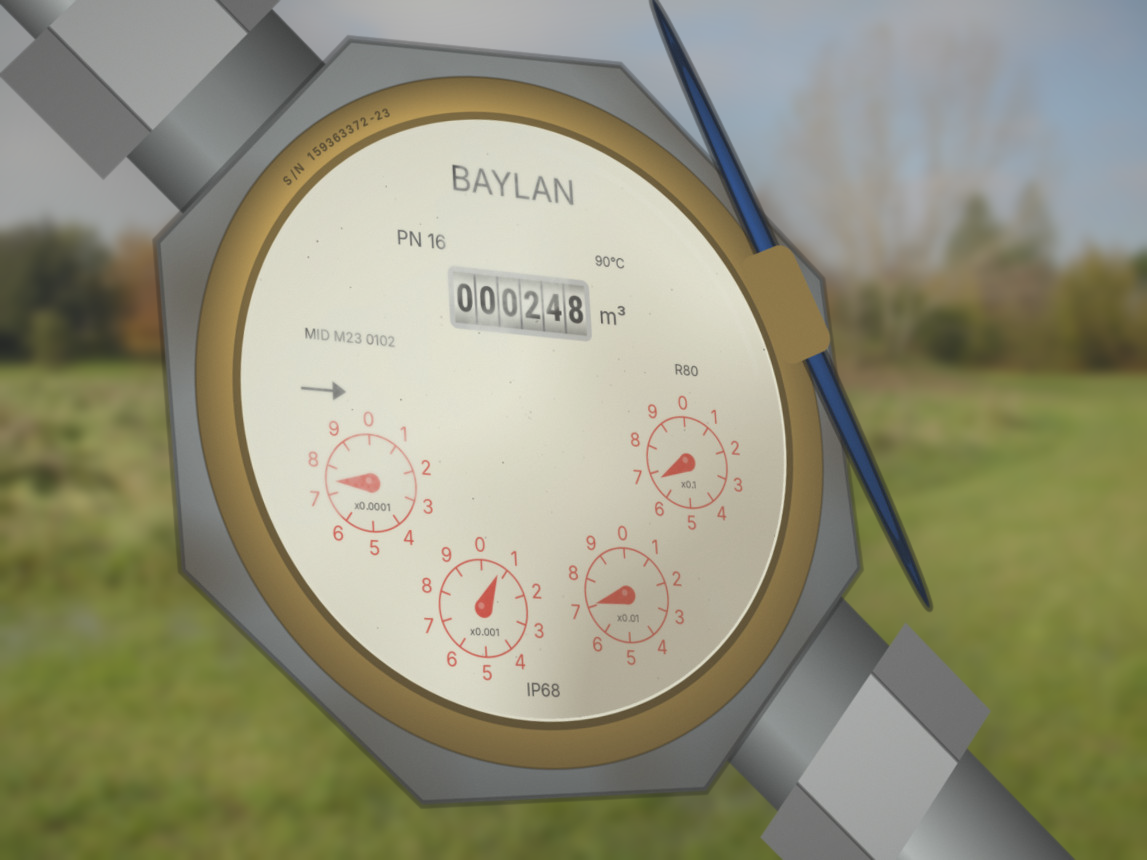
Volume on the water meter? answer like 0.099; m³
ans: 248.6707; m³
